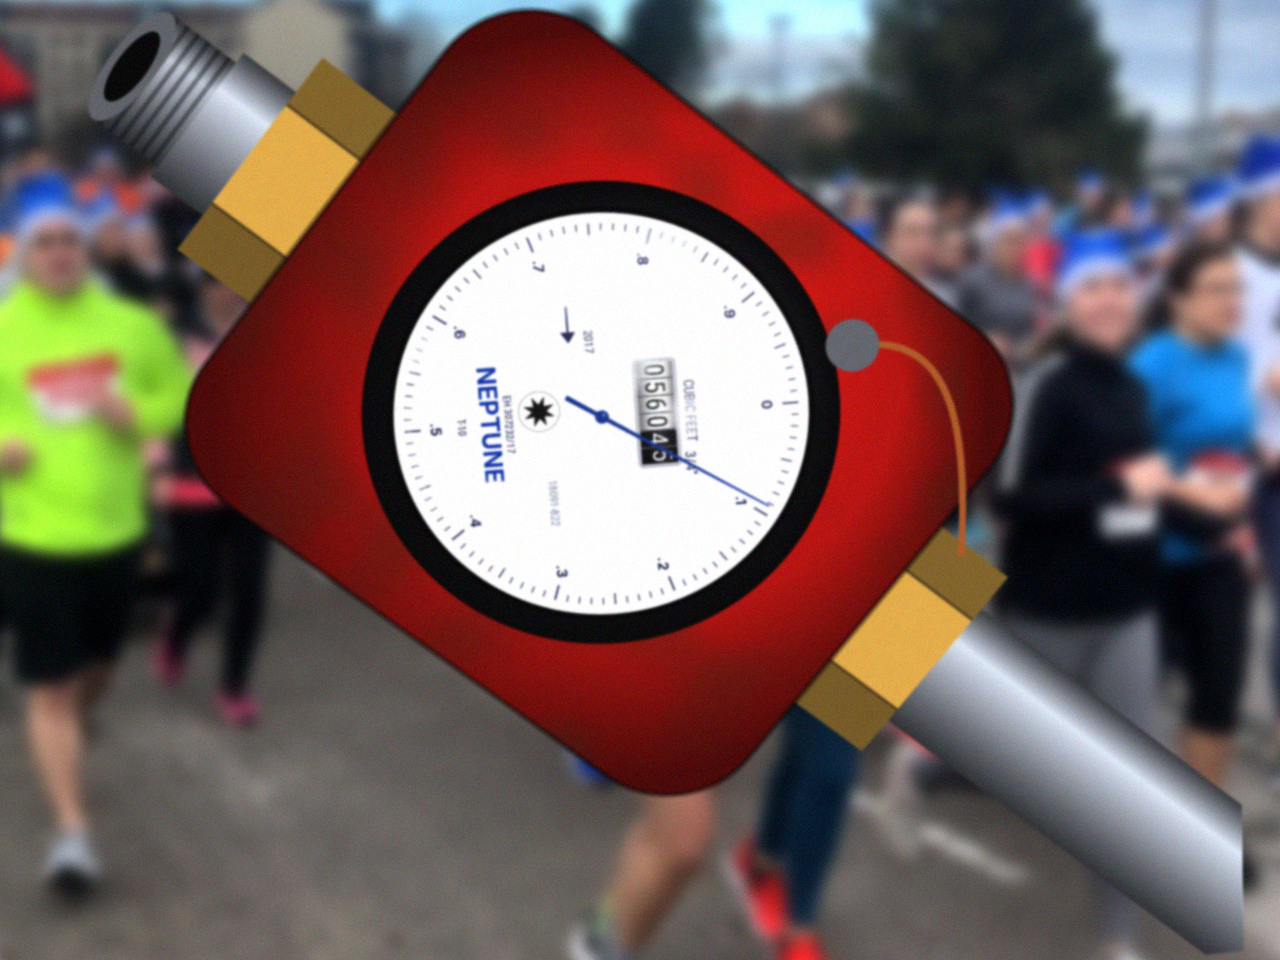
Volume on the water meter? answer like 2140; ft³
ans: 56045.09; ft³
